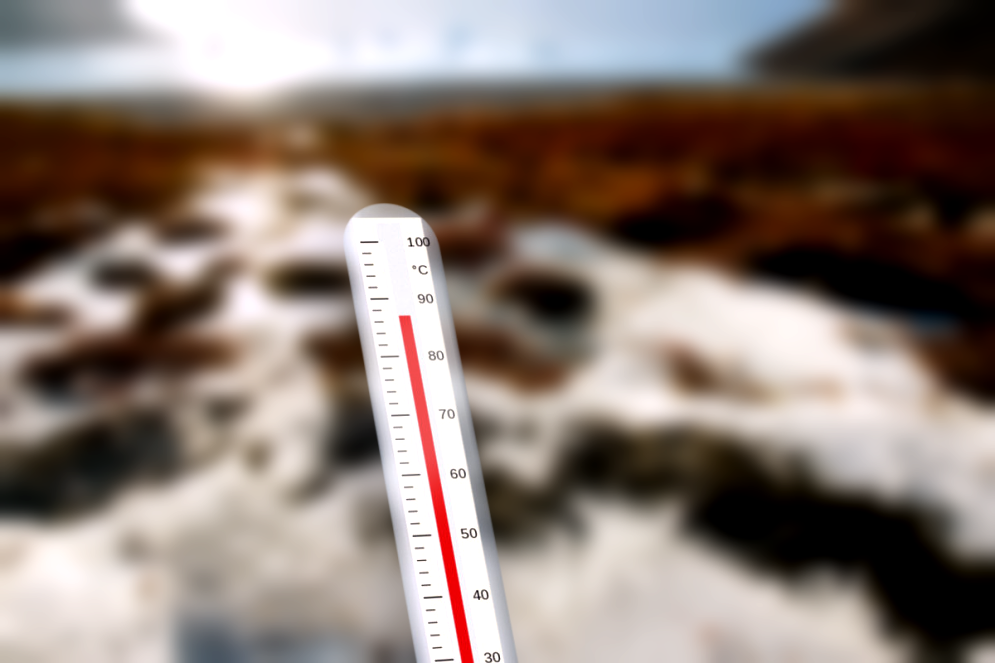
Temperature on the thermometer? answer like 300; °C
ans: 87; °C
